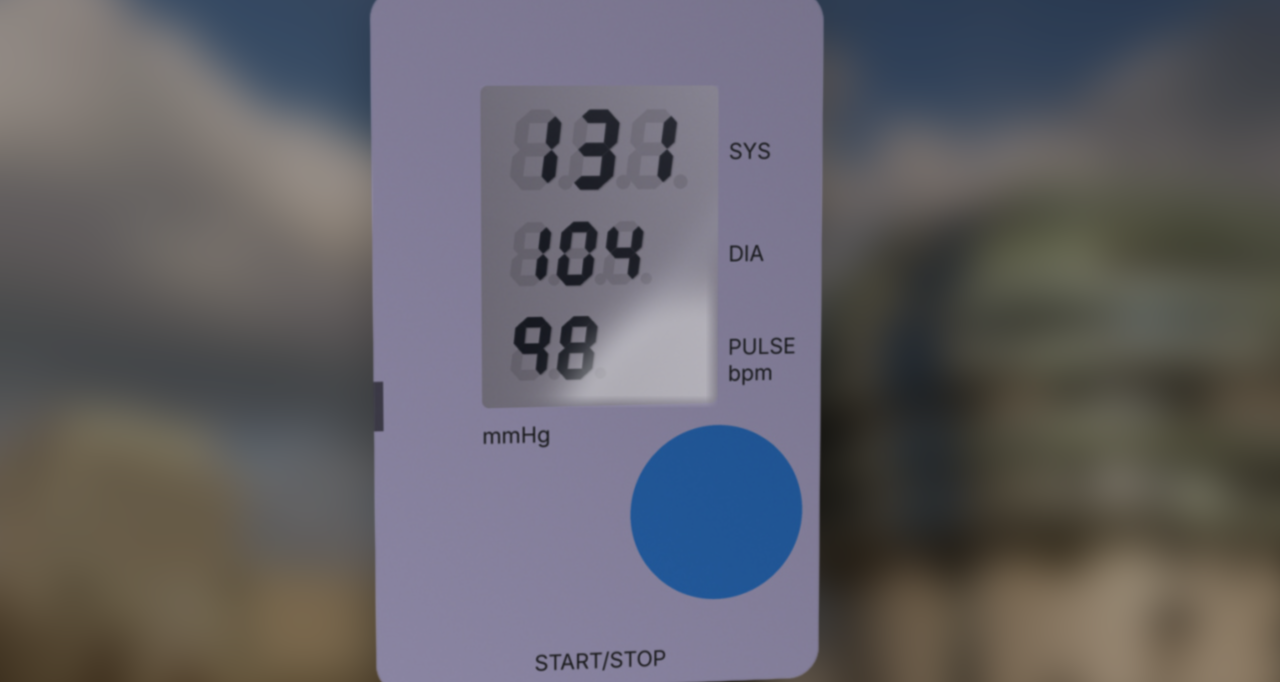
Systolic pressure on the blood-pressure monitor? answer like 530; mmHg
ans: 131; mmHg
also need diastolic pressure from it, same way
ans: 104; mmHg
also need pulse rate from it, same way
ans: 98; bpm
